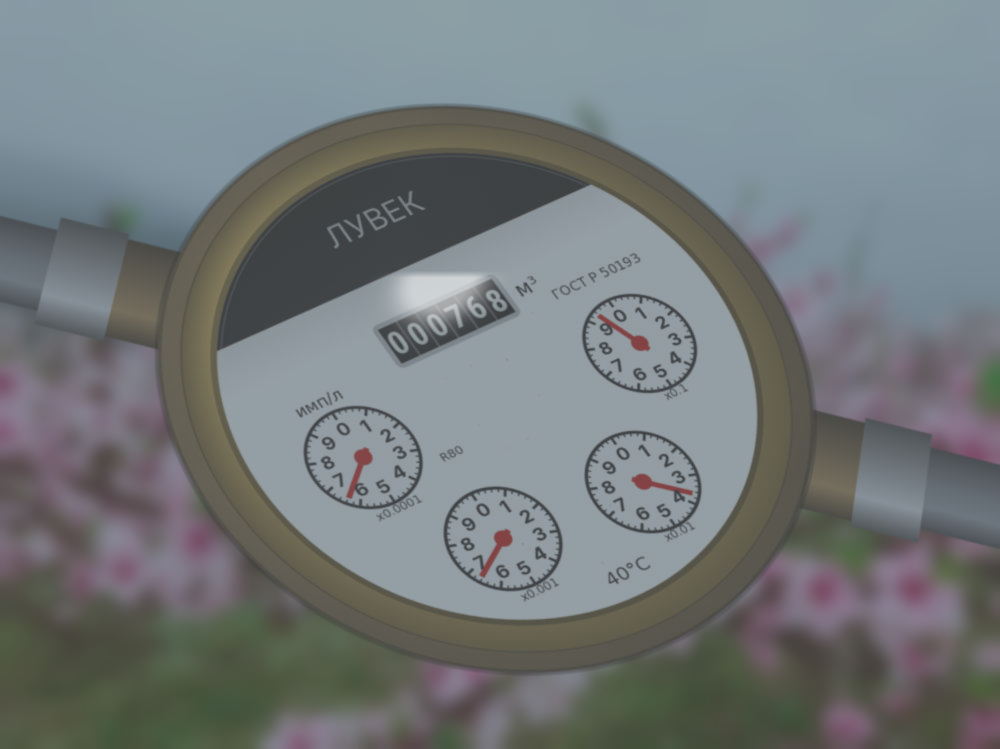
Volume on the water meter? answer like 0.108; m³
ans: 767.9366; m³
